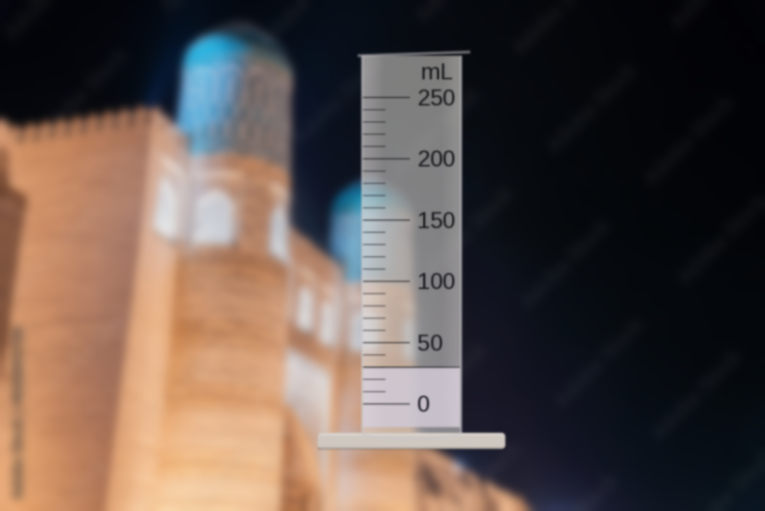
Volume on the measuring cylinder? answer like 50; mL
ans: 30; mL
